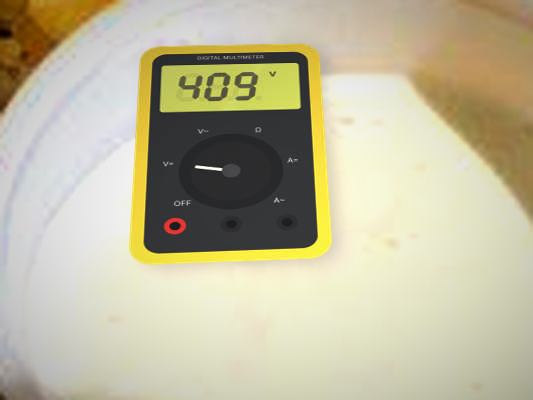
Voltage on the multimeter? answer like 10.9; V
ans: 409; V
